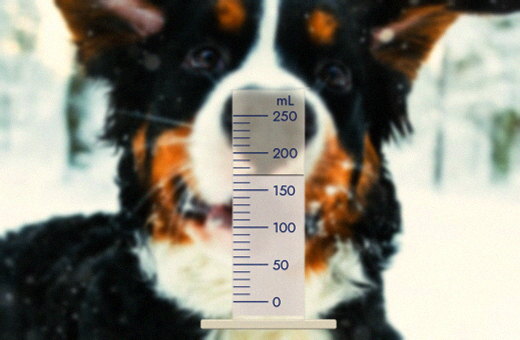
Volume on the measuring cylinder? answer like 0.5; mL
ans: 170; mL
